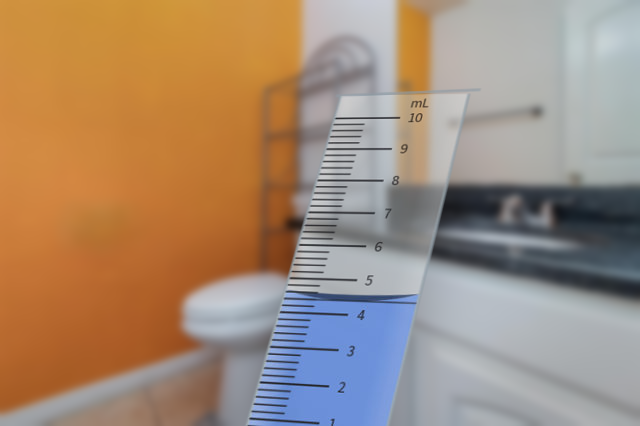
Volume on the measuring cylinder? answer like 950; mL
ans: 4.4; mL
